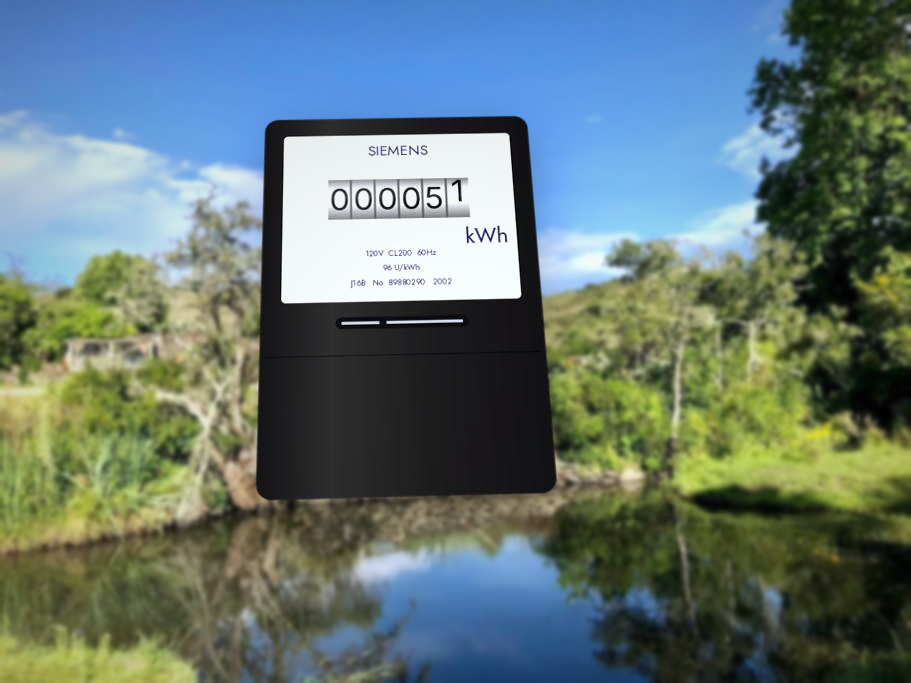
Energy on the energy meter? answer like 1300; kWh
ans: 51; kWh
